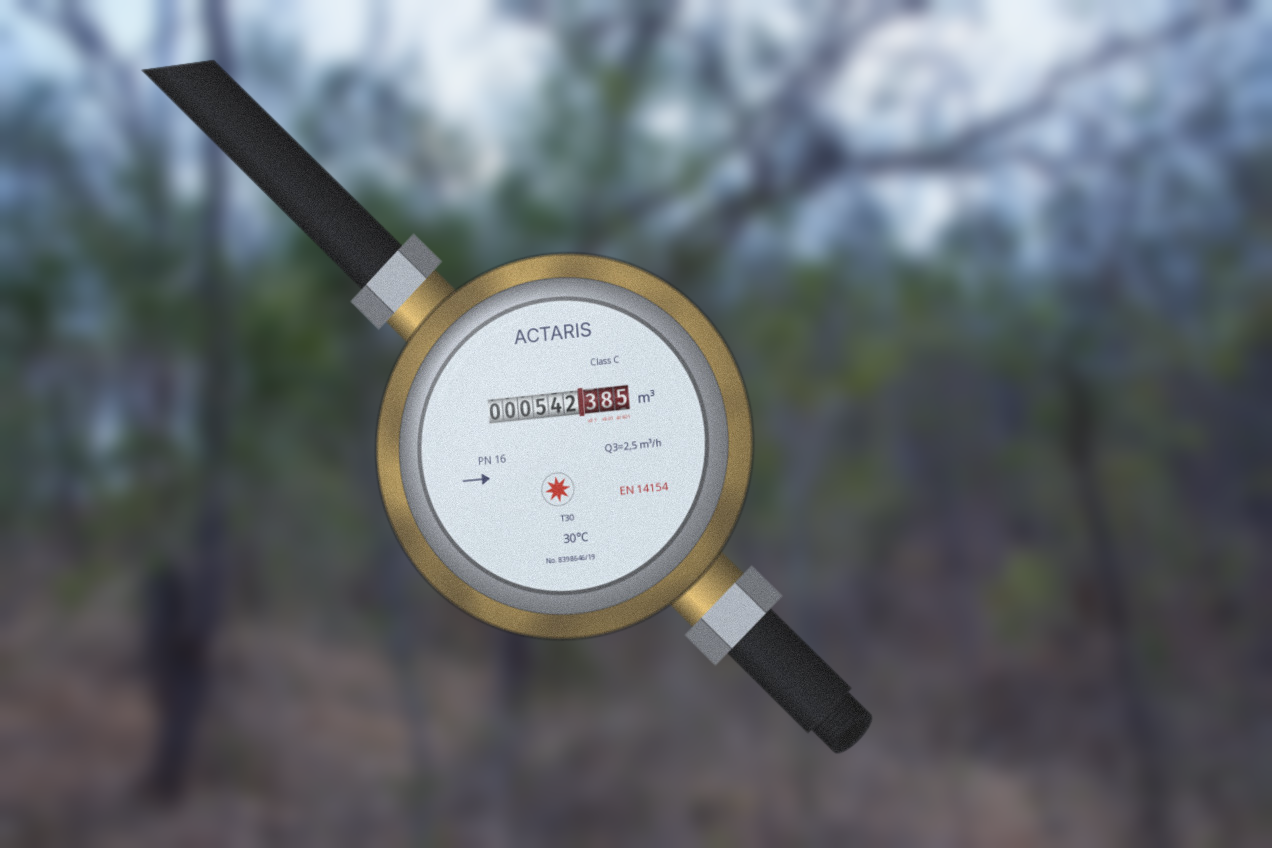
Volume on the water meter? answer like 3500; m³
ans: 542.385; m³
